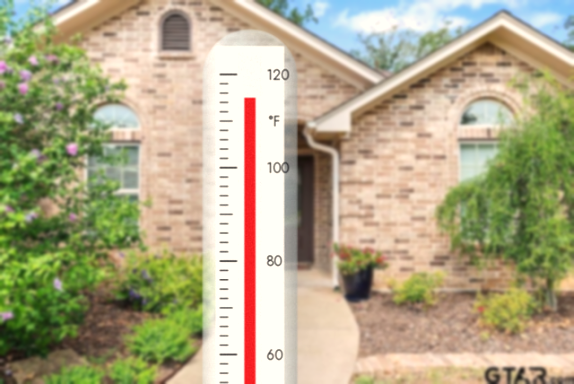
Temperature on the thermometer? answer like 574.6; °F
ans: 115; °F
